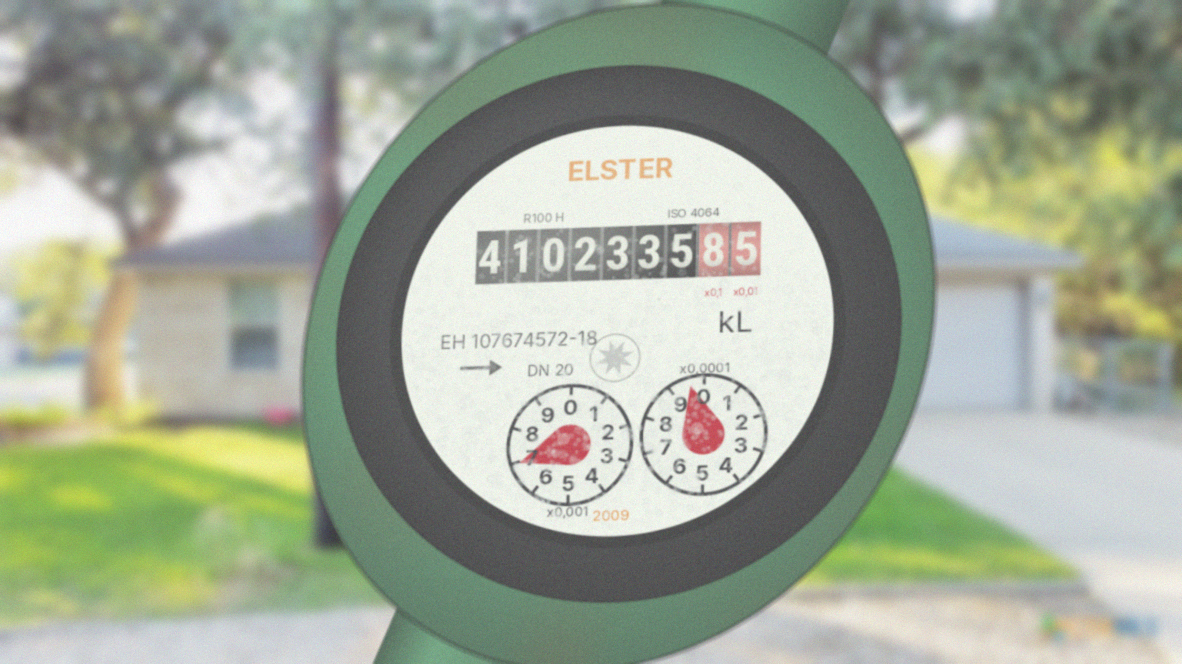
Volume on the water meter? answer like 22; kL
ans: 4102335.8569; kL
